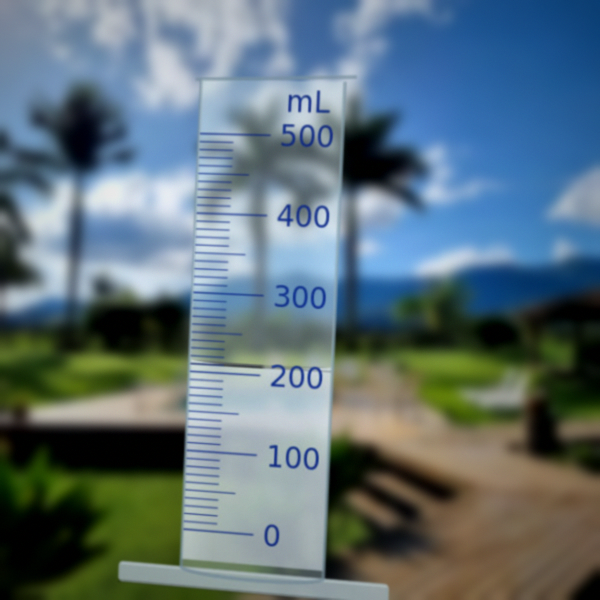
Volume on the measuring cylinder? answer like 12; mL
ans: 210; mL
